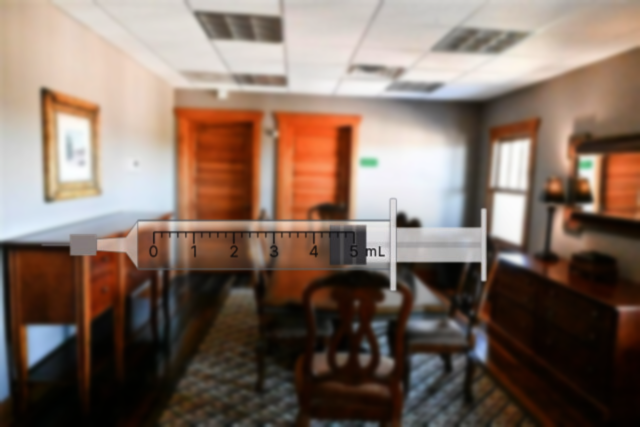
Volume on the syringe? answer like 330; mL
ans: 4.4; mL
